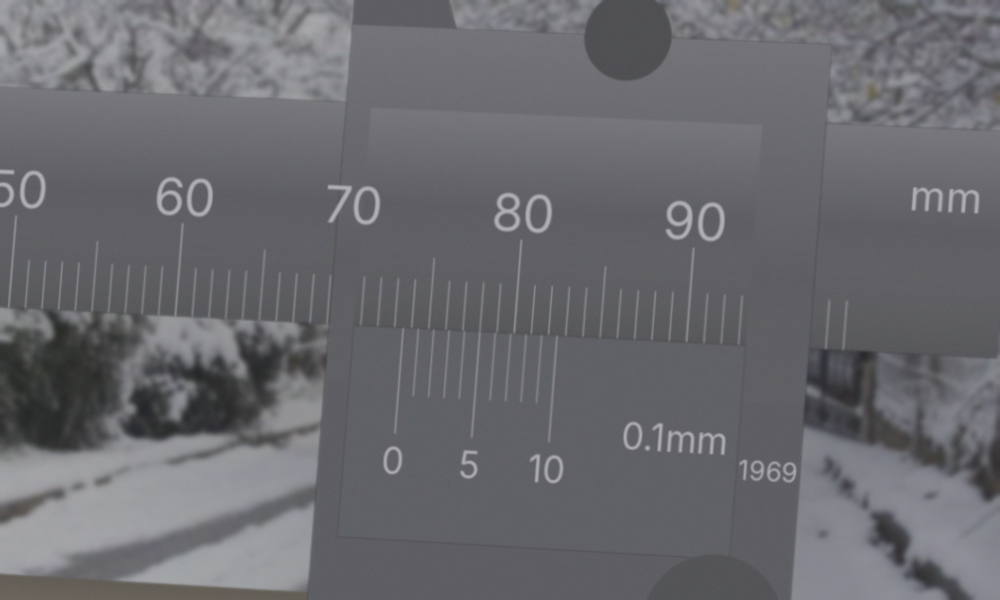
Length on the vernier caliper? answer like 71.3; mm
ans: 73.5; mm
